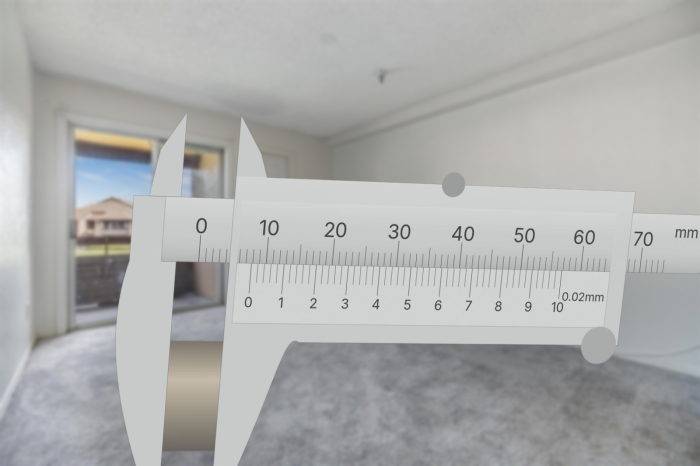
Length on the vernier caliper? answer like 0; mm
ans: 7.8; mm
